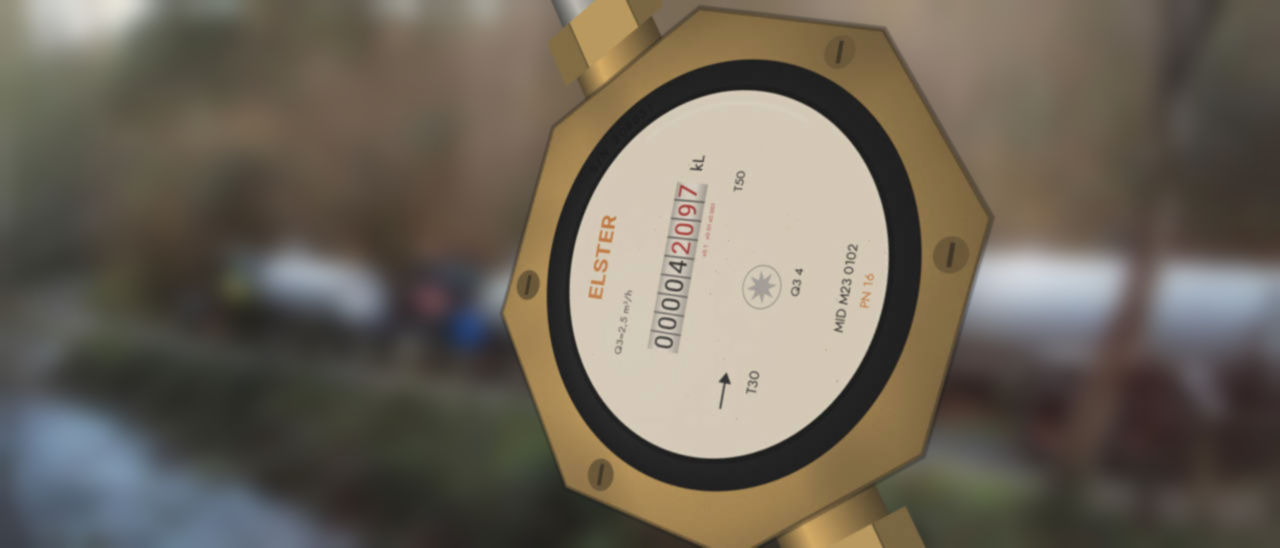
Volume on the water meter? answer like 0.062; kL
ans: 4.2097; kL
